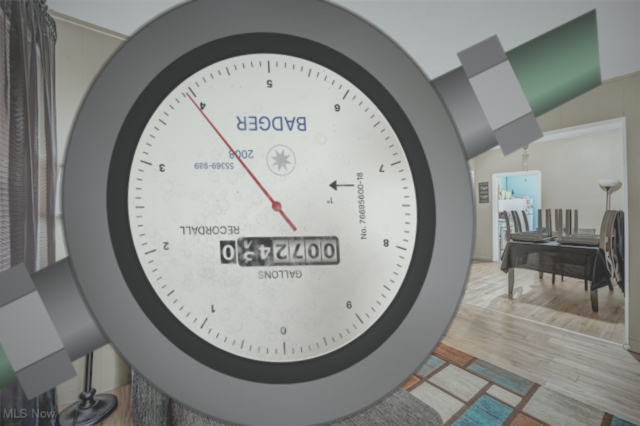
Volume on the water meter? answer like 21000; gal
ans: 72433.9; gal
